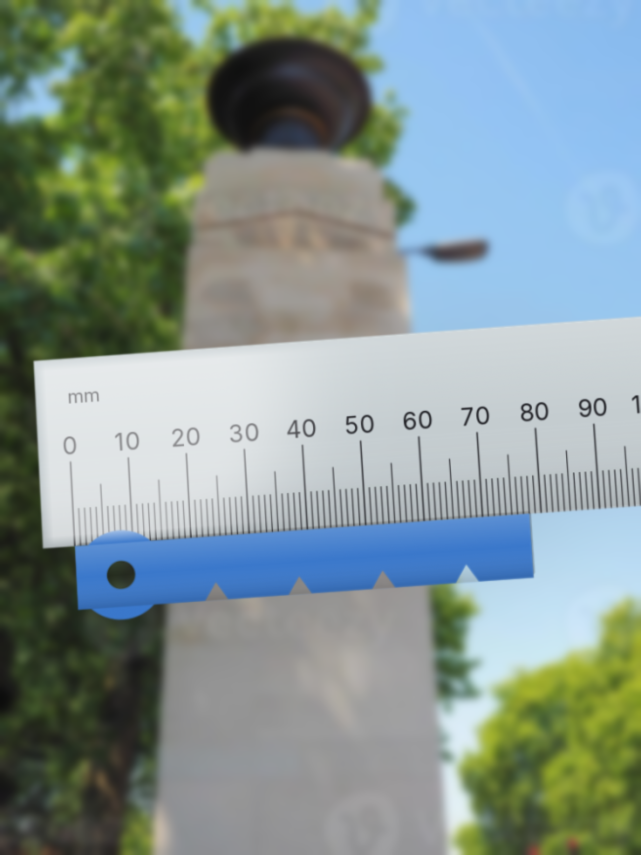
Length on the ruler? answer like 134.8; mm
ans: 78; mm
